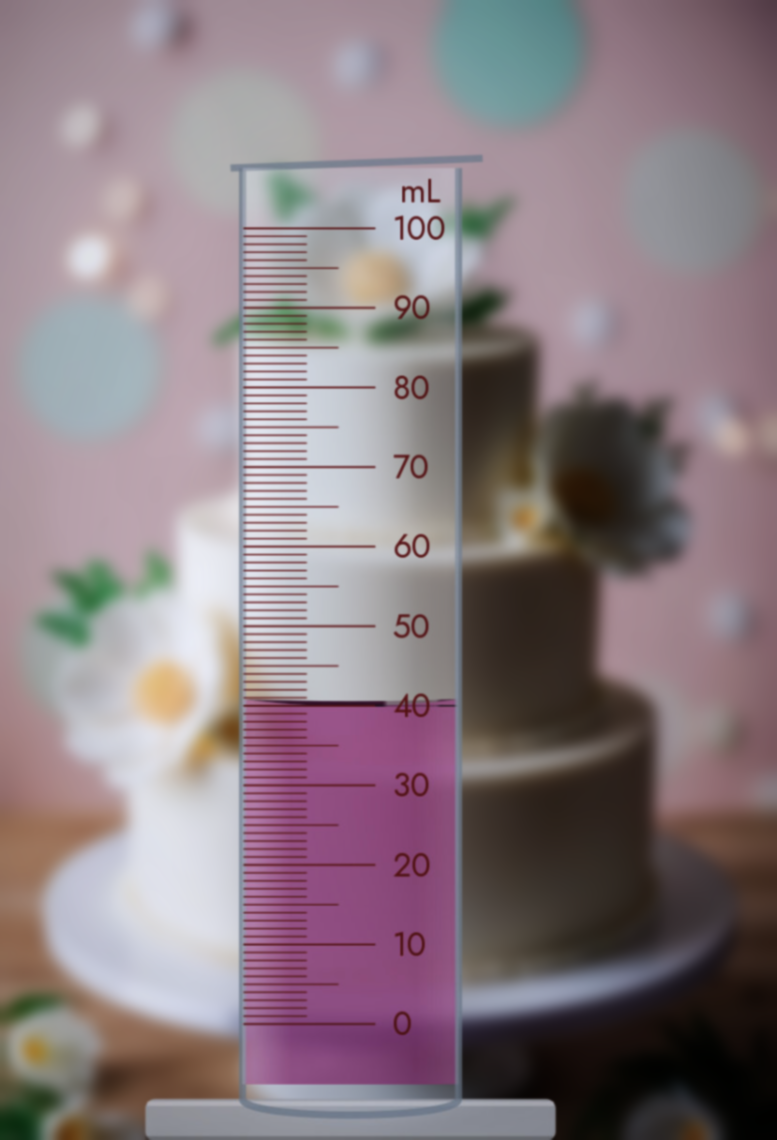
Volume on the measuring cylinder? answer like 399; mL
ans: 40; mL
